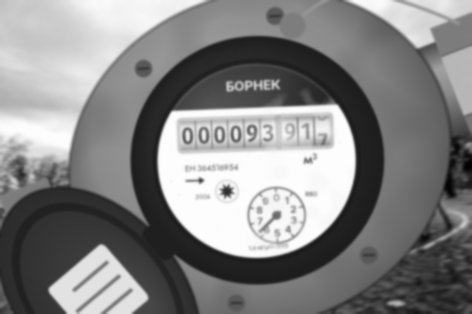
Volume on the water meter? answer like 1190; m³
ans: 93.9166; m³
